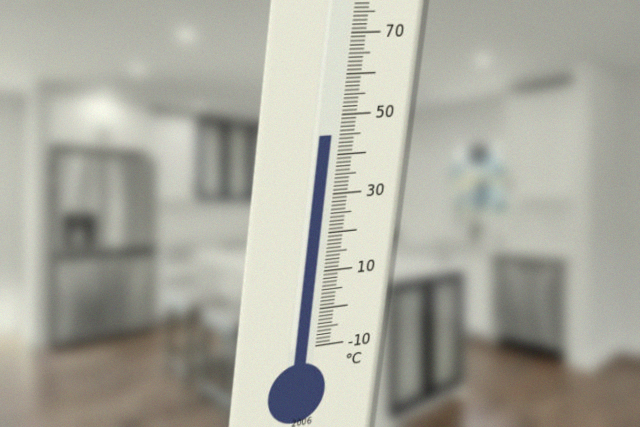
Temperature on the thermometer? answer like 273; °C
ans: 45; °C
